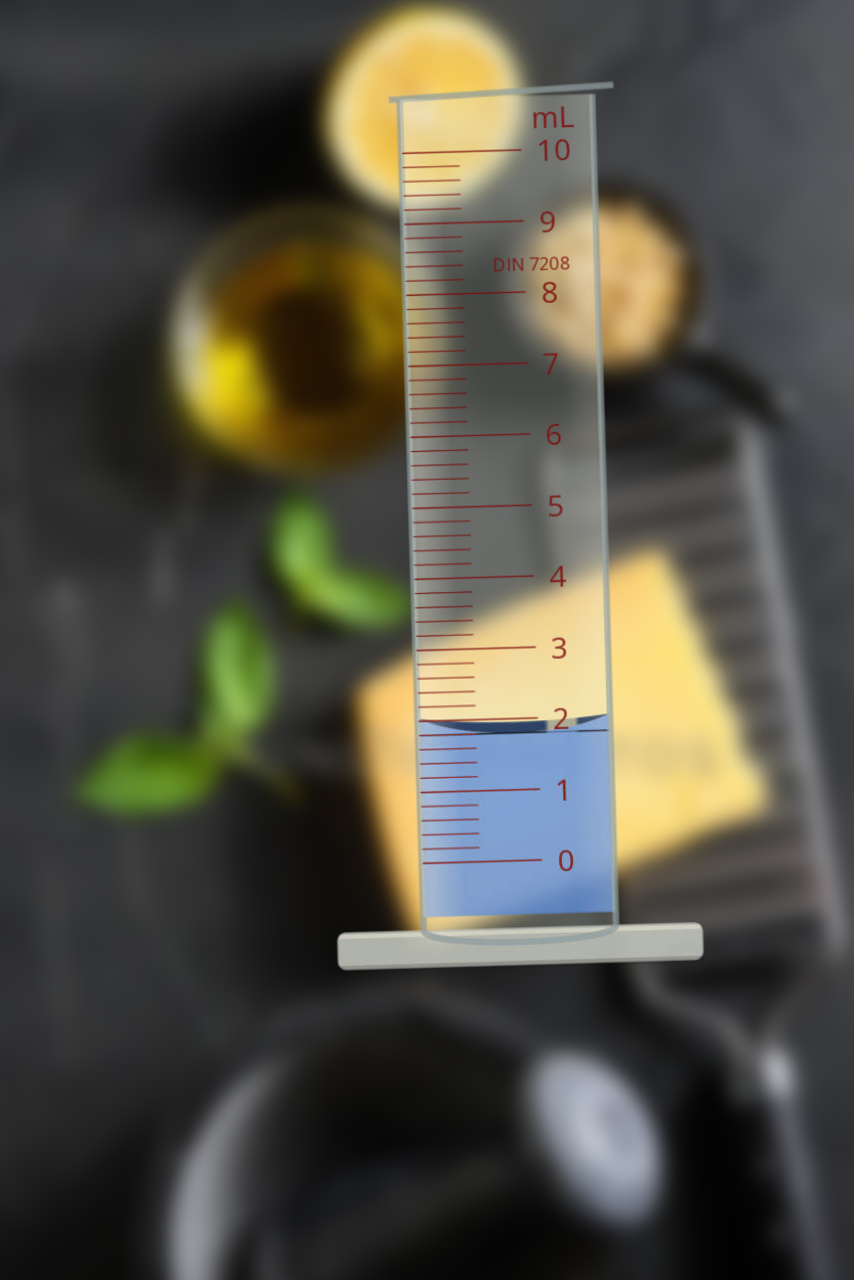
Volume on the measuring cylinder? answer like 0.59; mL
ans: 1.8; mL
